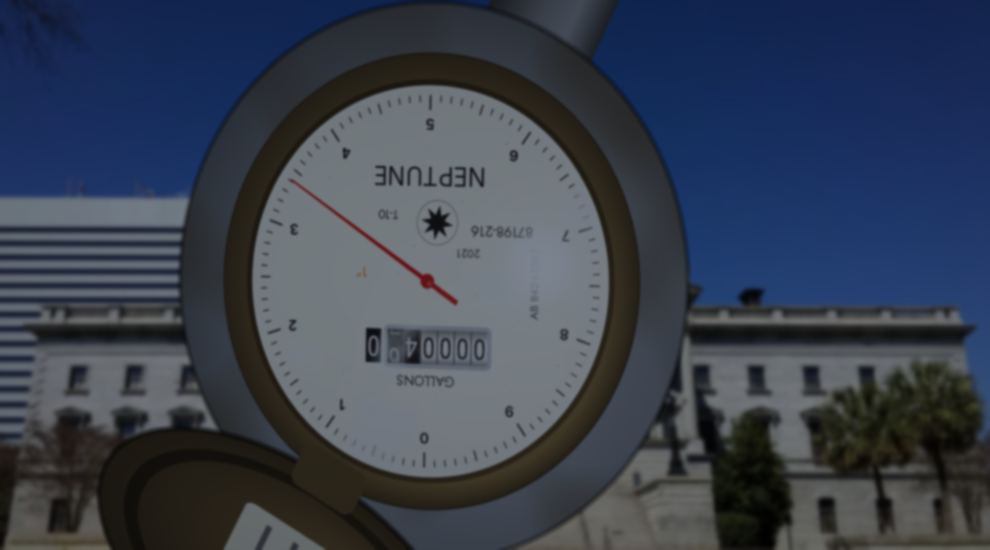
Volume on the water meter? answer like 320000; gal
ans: 463.4; gal
